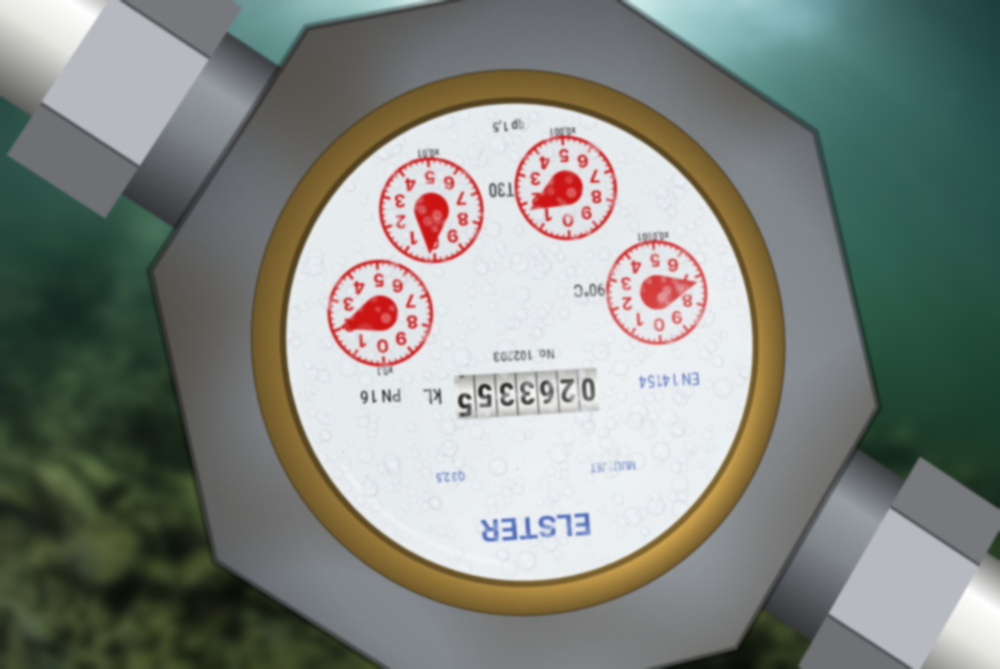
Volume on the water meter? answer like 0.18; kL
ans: 263355.2017; kL
